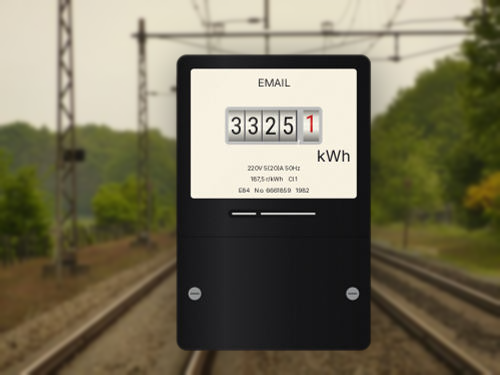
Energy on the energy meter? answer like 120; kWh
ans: 3325.1; kWh
